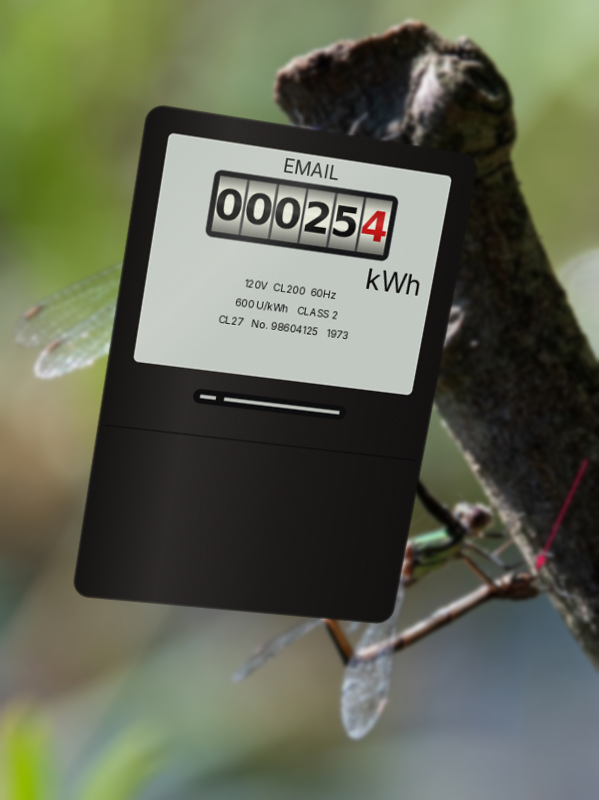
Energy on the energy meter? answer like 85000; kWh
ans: 25.4; kWh
